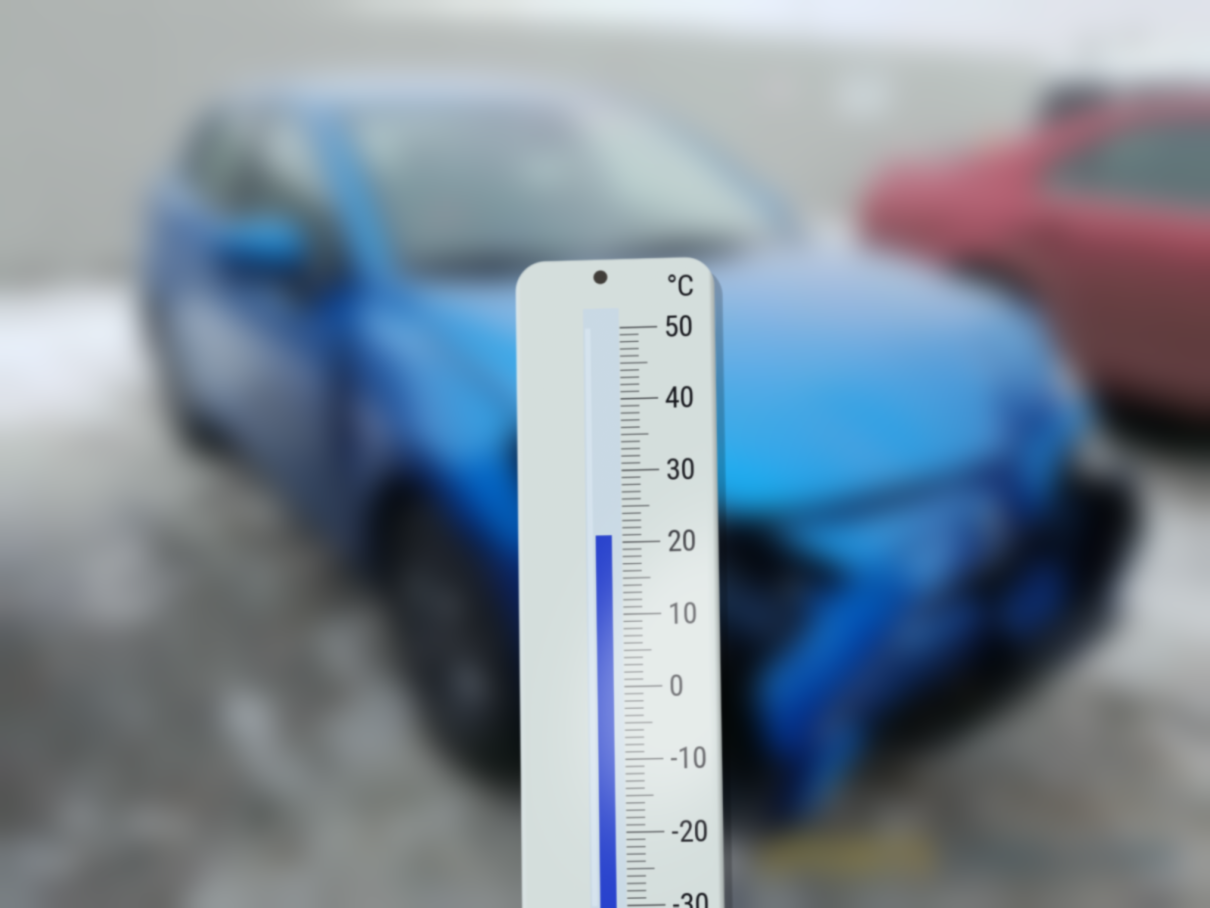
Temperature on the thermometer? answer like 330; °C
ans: 21; °C
